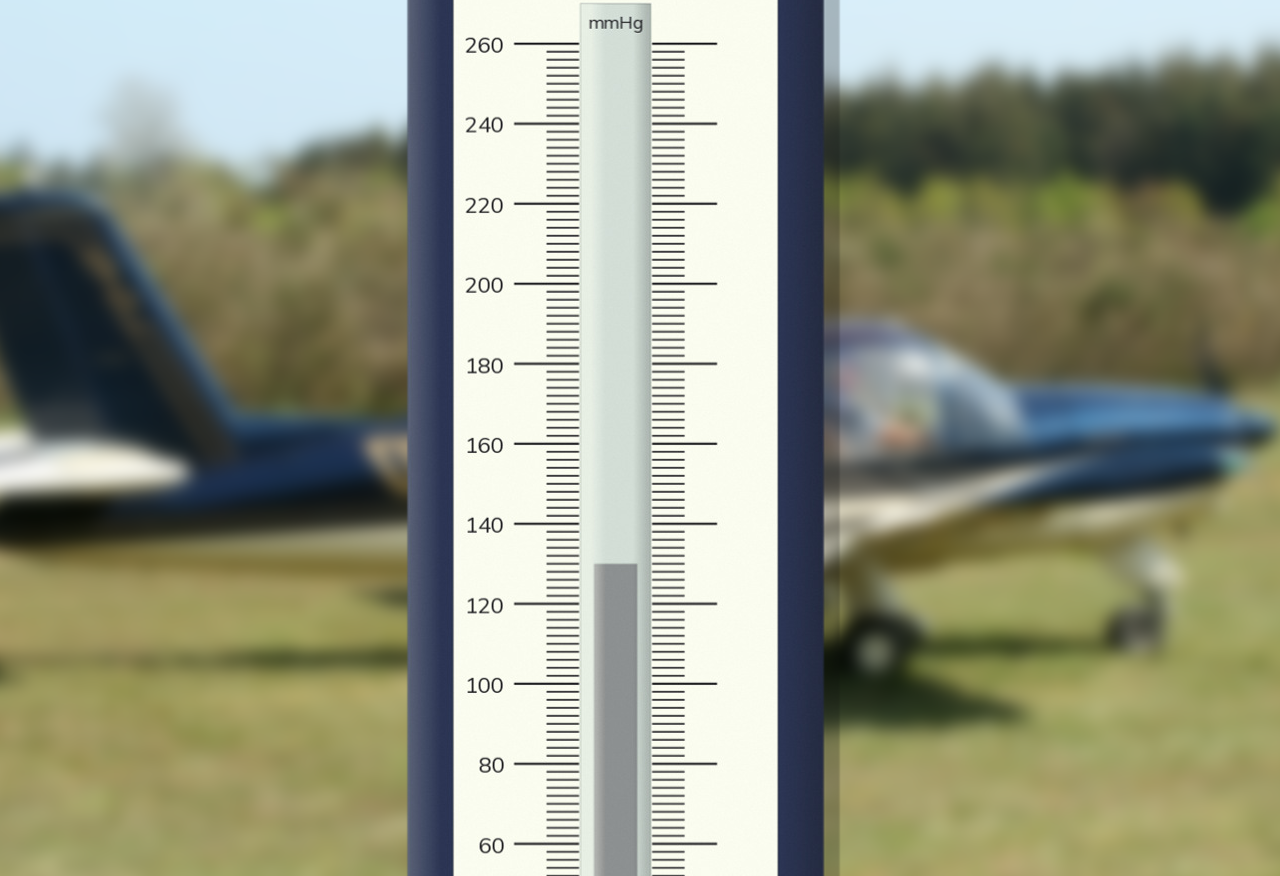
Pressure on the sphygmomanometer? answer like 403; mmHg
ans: 130; mmHg
